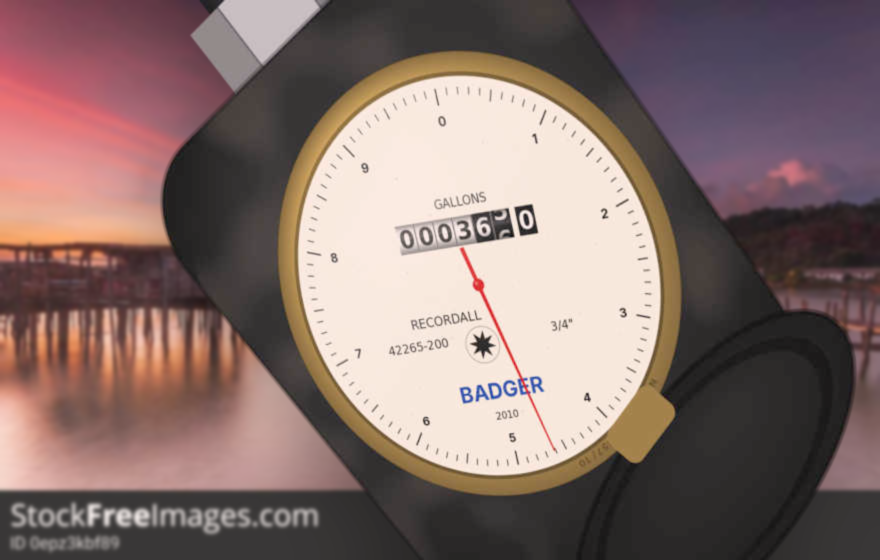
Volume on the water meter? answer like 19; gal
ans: 3654.6; gal
